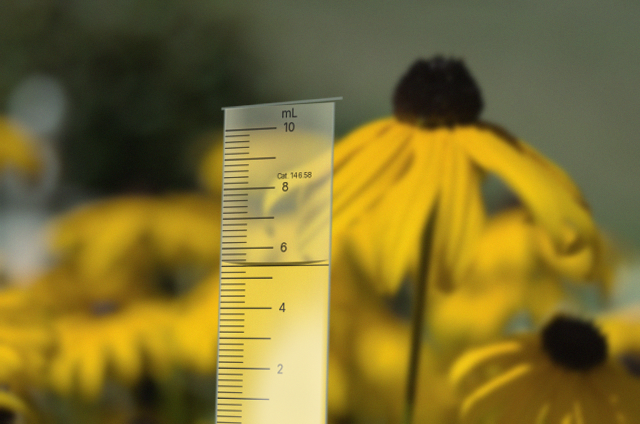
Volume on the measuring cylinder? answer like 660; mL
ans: 5.4; mL
